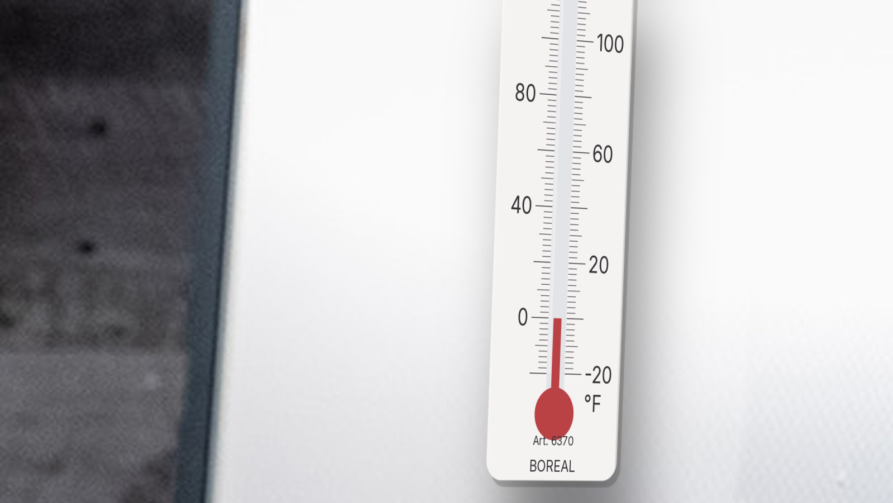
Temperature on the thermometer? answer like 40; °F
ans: 0; °F
